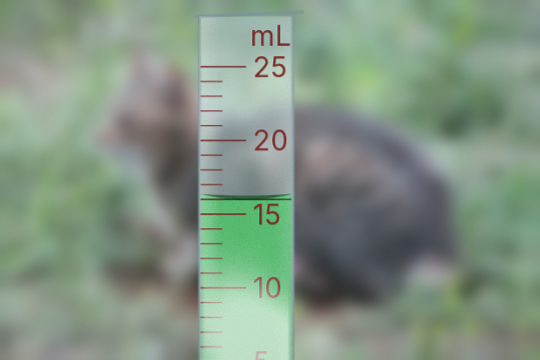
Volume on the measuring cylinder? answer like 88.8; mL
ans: 16; mL
